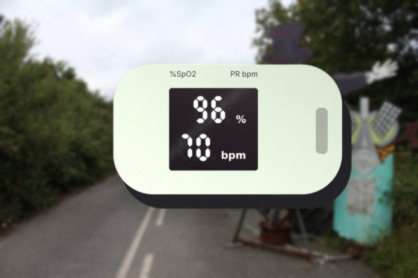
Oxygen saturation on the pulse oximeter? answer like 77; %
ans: 96; %
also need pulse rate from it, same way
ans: 70; bpm
